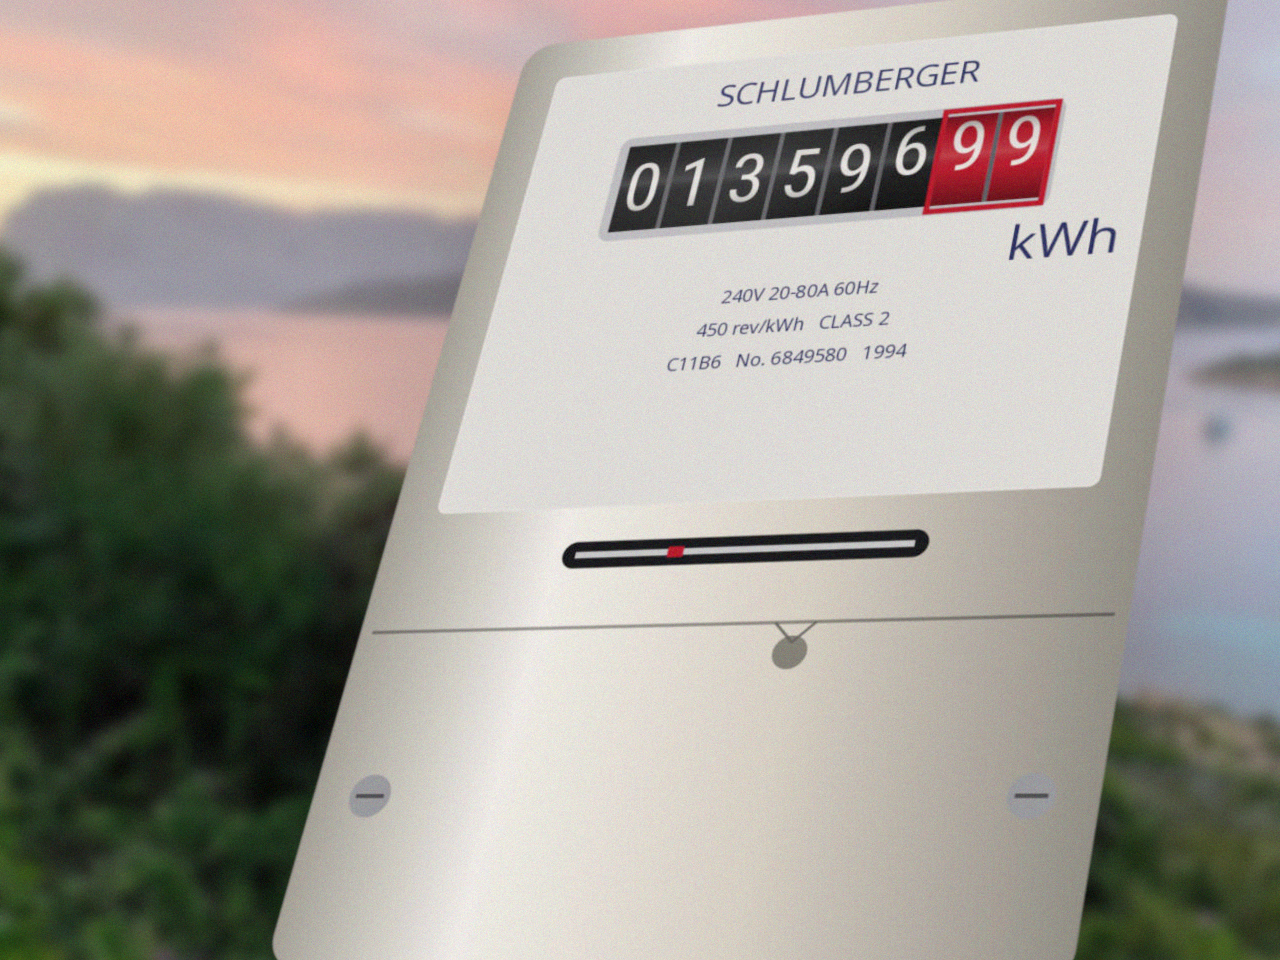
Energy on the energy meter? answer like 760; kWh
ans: 13596.99; kWh
